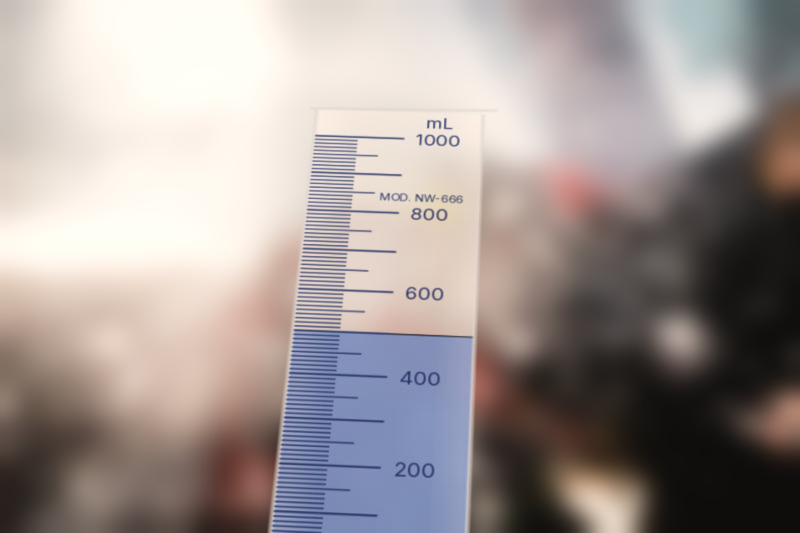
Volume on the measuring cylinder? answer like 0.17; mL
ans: 500; mL
